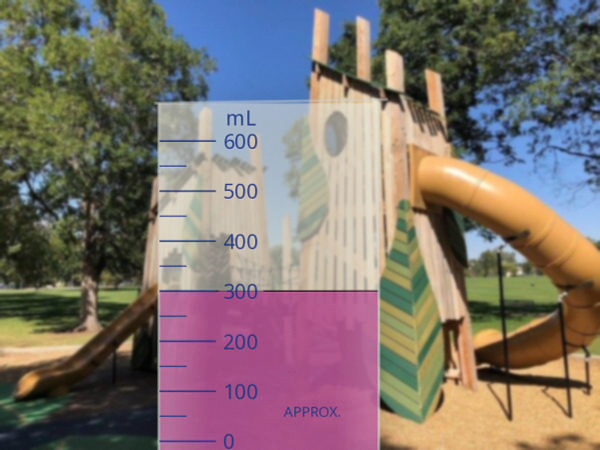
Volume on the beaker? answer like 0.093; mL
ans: 300; mL
